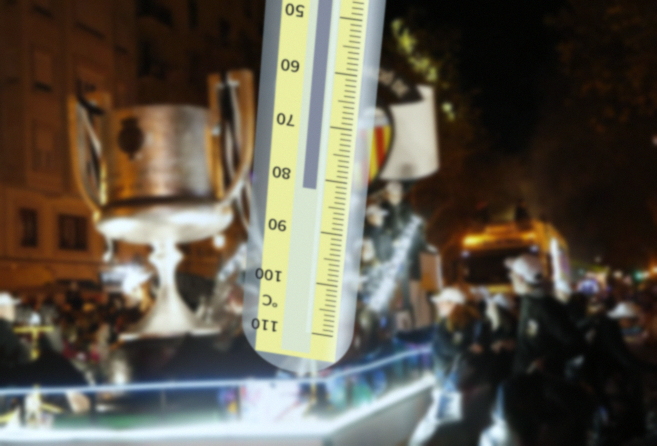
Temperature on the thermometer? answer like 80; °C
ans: 82; °C
